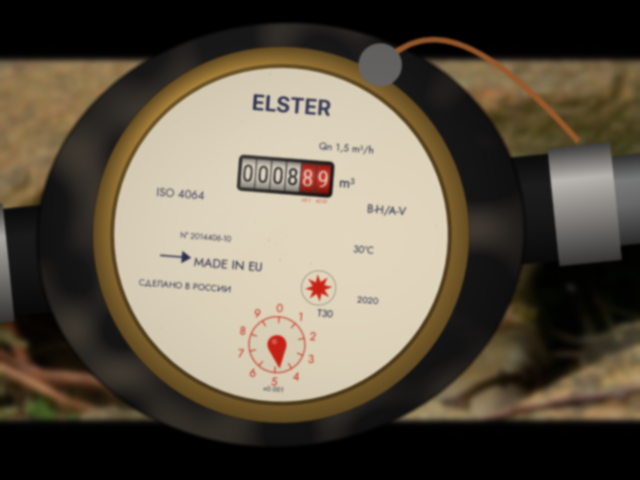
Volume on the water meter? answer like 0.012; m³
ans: 8.894; m³
